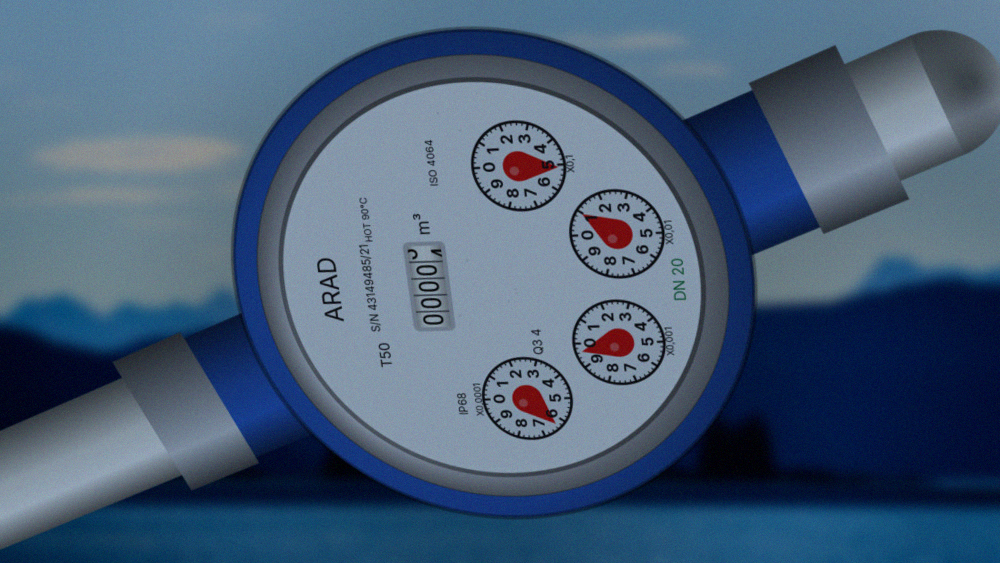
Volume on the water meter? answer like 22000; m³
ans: 3.5096; m³
